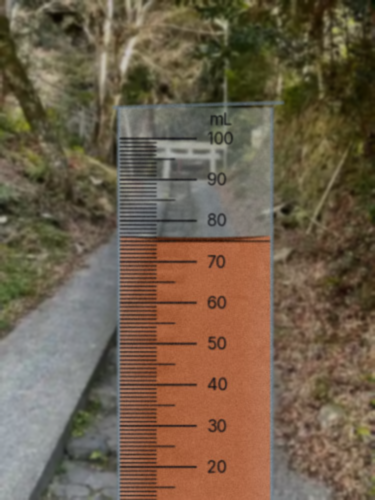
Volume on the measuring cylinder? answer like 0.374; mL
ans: 75; mL
